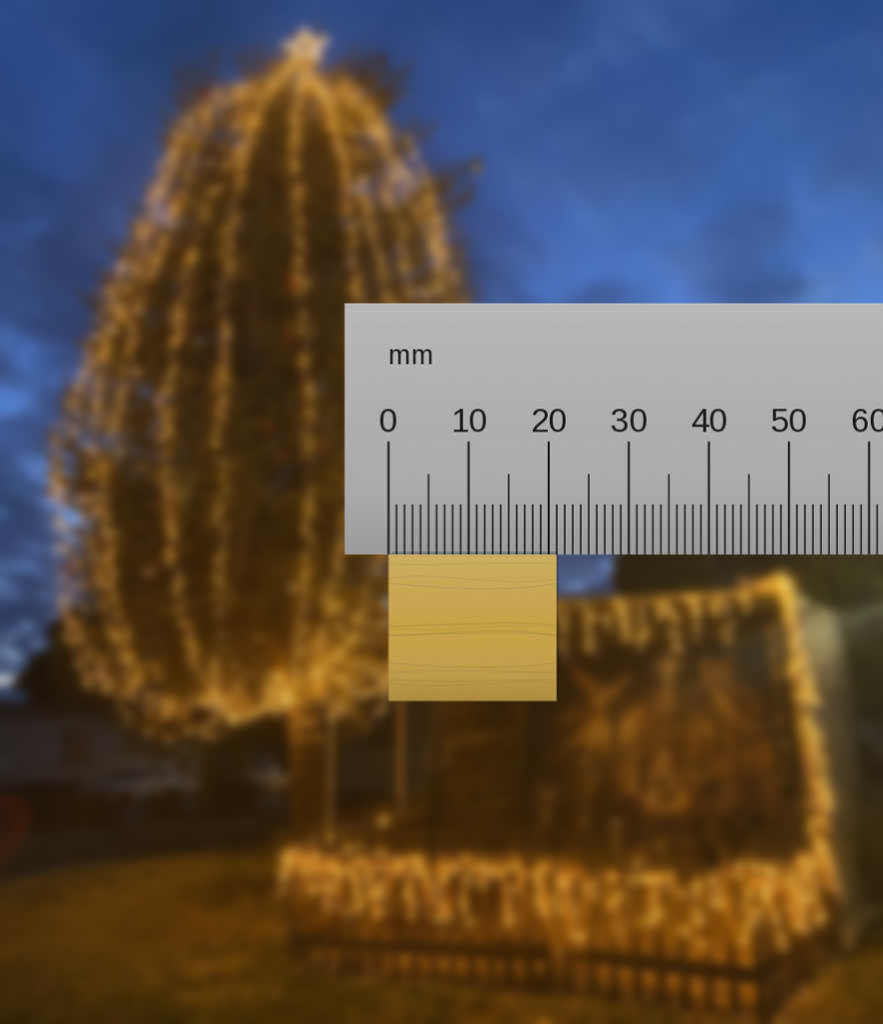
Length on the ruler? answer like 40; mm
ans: 21; mm
